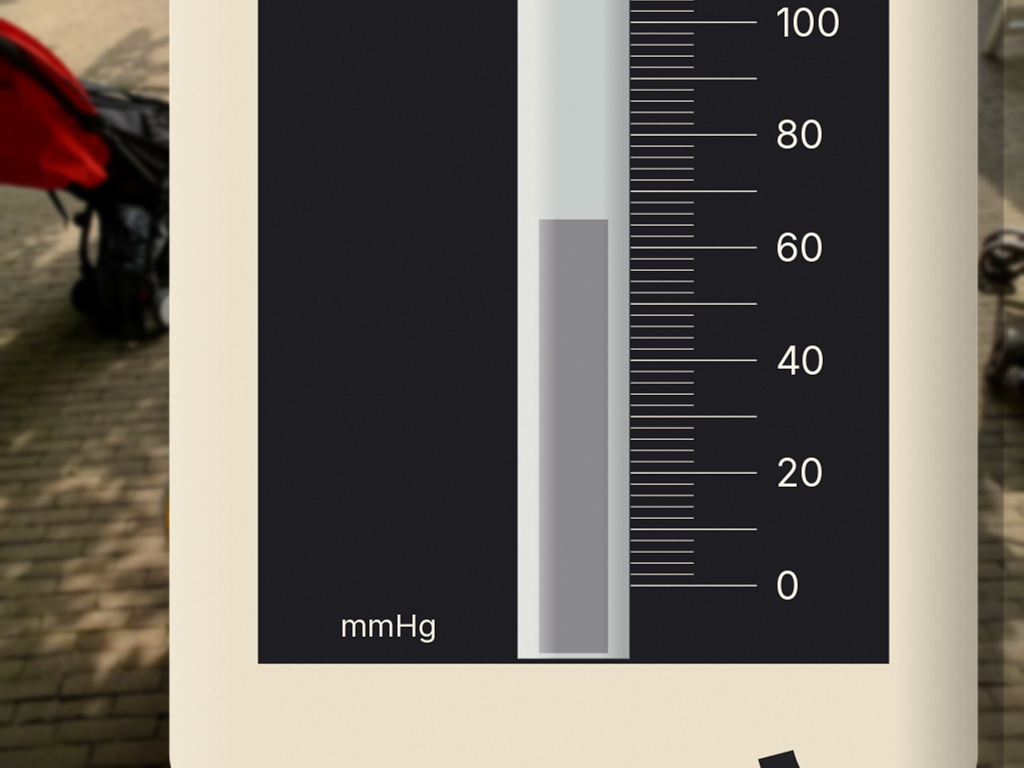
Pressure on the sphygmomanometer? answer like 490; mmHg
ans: 65; mmHg
